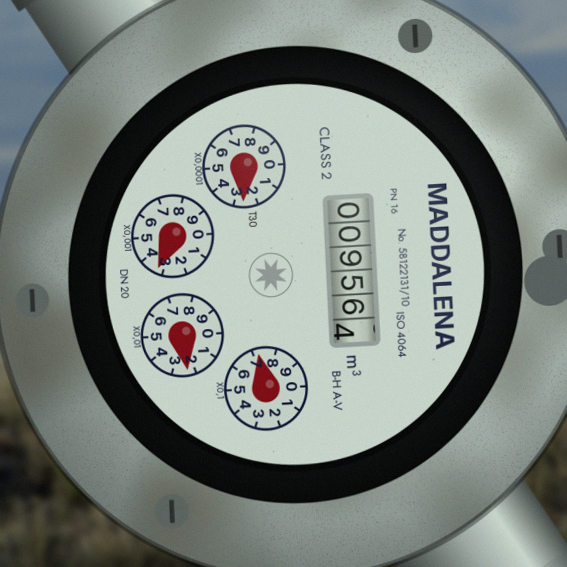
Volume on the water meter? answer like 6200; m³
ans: 9563.7232; m³
